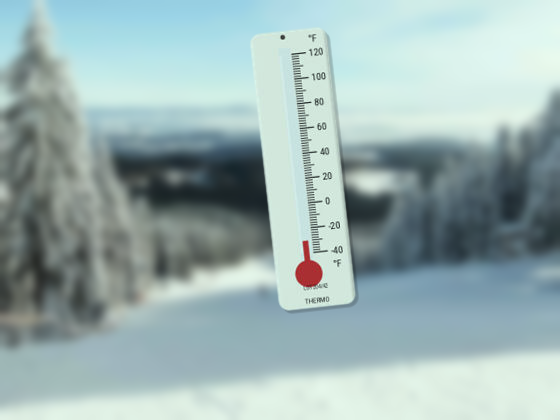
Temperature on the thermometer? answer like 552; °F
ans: -30; °F
